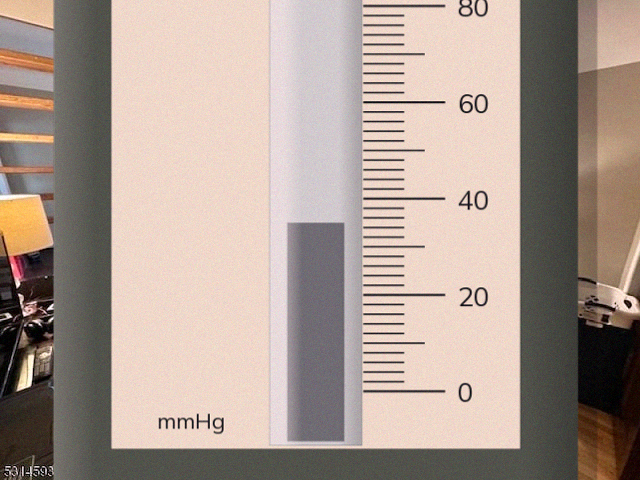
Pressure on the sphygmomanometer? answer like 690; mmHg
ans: 35; mmHg
